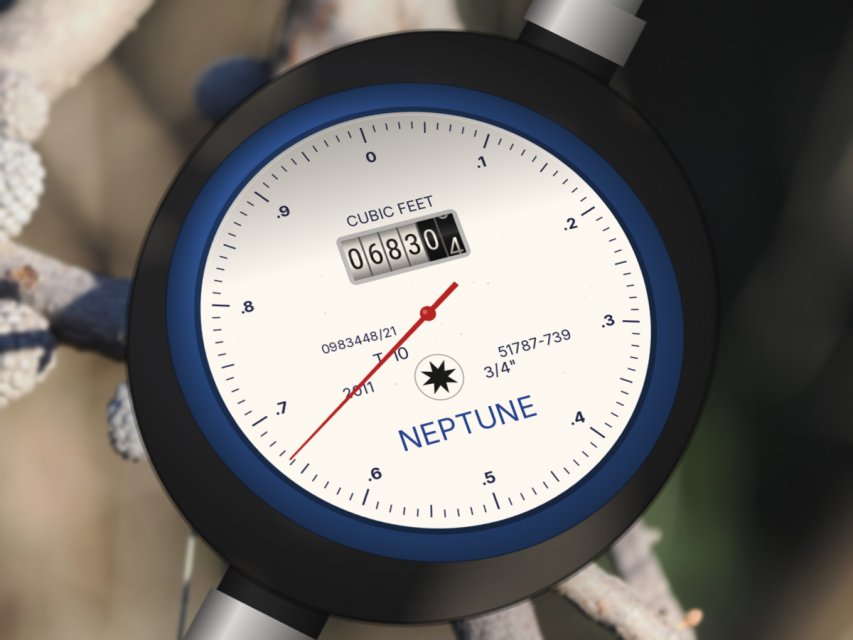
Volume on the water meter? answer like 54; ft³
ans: 68303.66; ft³
